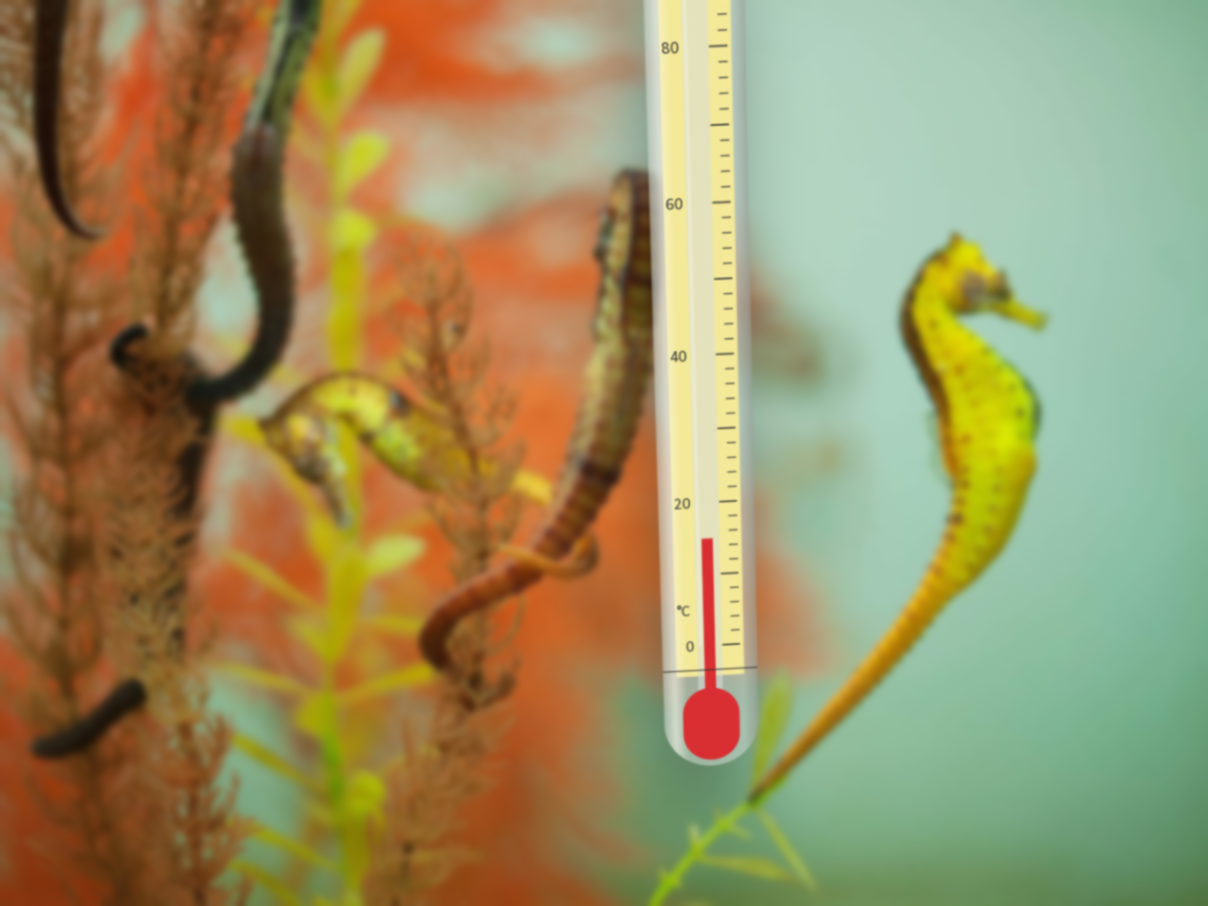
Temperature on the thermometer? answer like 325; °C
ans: 15; °C
